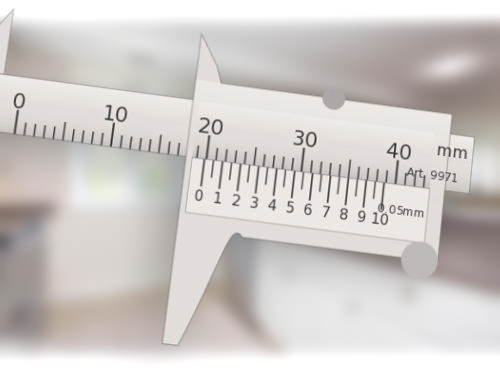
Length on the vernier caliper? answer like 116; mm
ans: 19.8; mm
